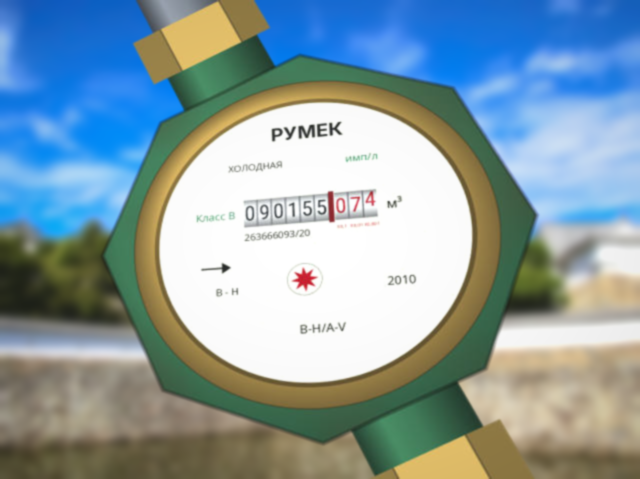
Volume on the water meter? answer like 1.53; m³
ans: 90155.074; m³
